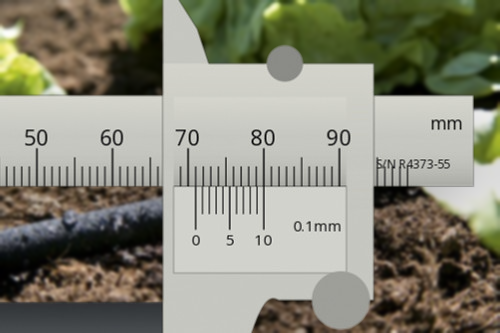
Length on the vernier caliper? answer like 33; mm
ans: 71.0; mm
